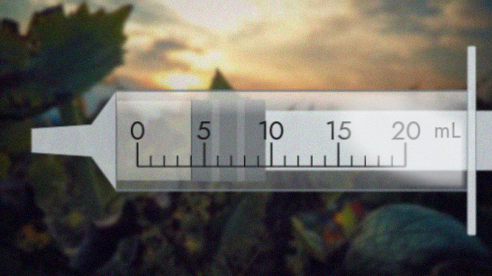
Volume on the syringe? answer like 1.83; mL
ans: 4; mL
